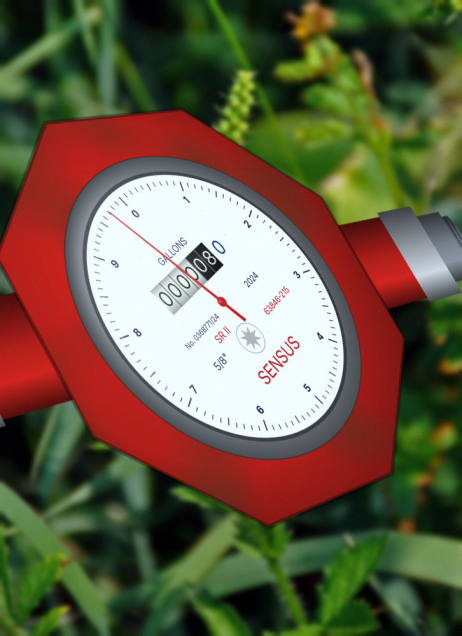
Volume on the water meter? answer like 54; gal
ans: 79.7; gal
